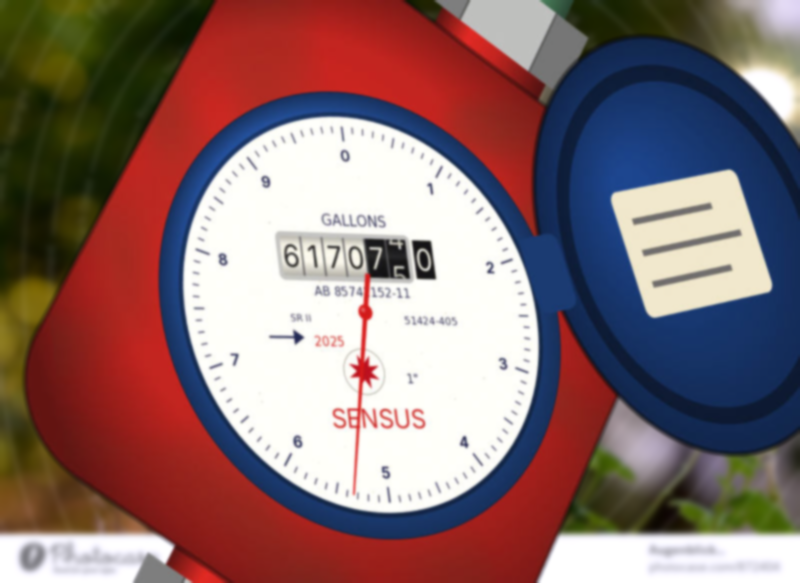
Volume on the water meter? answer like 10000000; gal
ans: 6170745.3; gal
